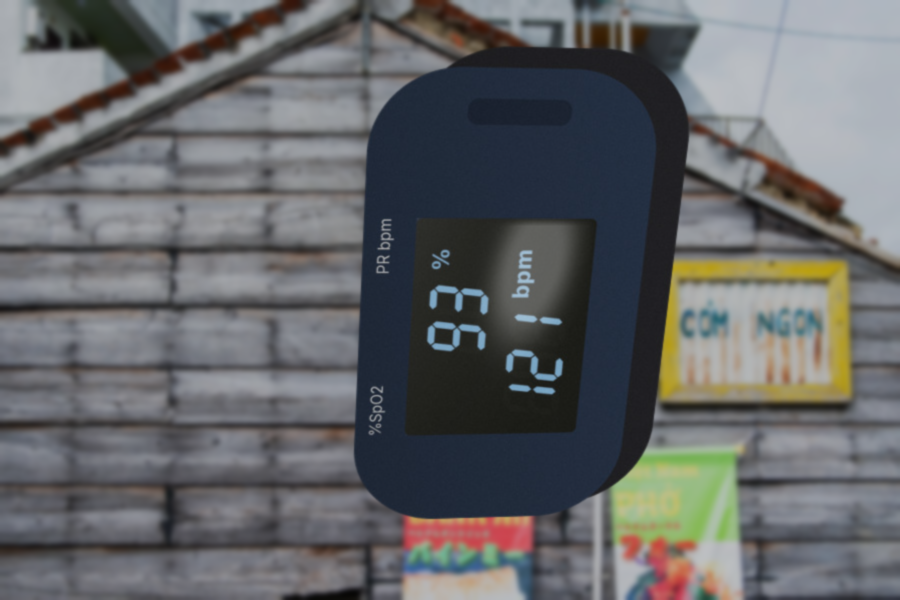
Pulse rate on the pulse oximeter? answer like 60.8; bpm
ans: 121; bpm
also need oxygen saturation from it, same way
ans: 93; %
